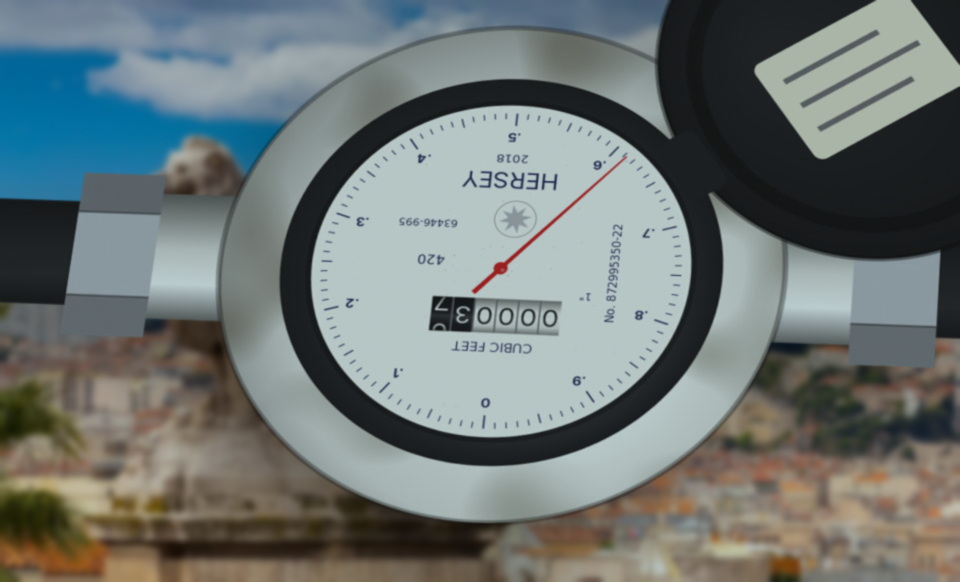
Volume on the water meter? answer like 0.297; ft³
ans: 36.61; ft³
